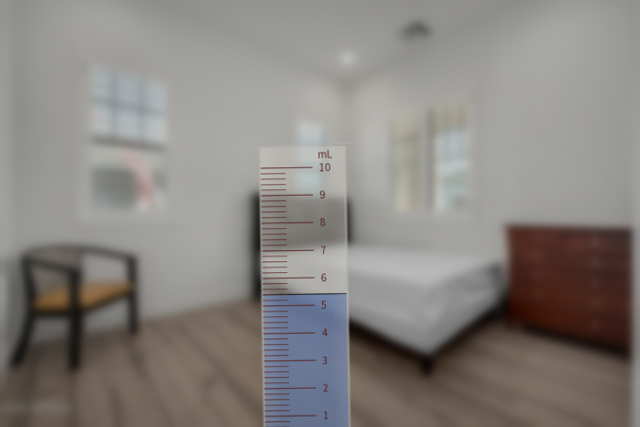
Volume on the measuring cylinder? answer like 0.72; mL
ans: 5.4; mL
